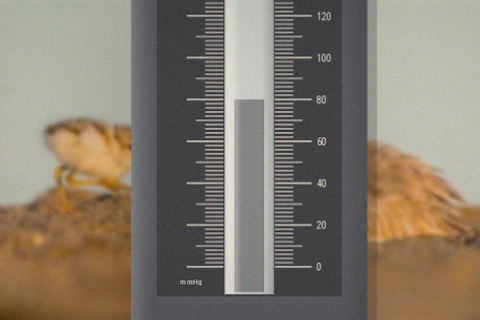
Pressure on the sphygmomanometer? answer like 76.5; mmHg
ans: 80; mmHg
